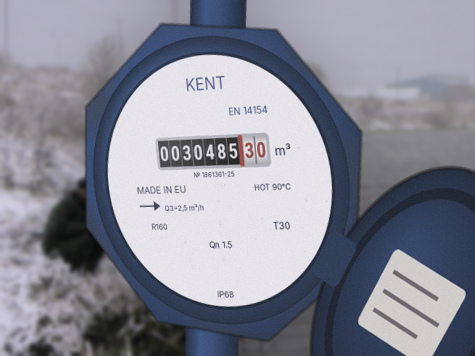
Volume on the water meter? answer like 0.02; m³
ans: 30485.30; m³
